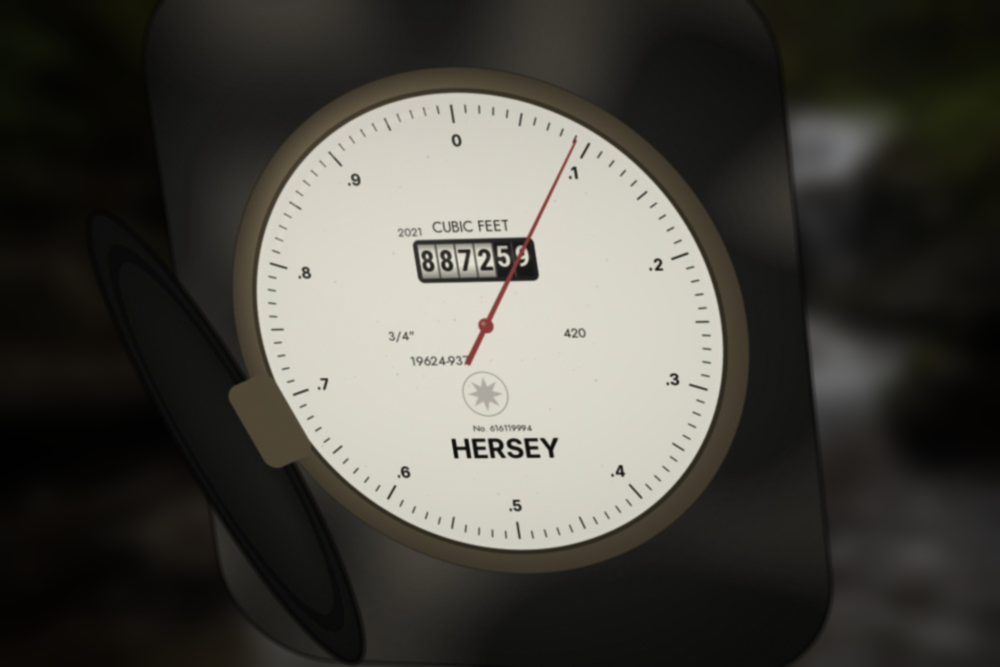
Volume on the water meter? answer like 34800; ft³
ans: 887259.09; ft³
